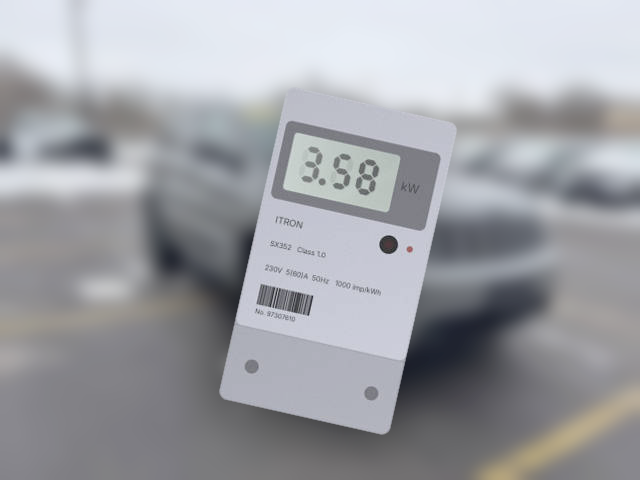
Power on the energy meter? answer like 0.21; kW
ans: 3.58; kW
